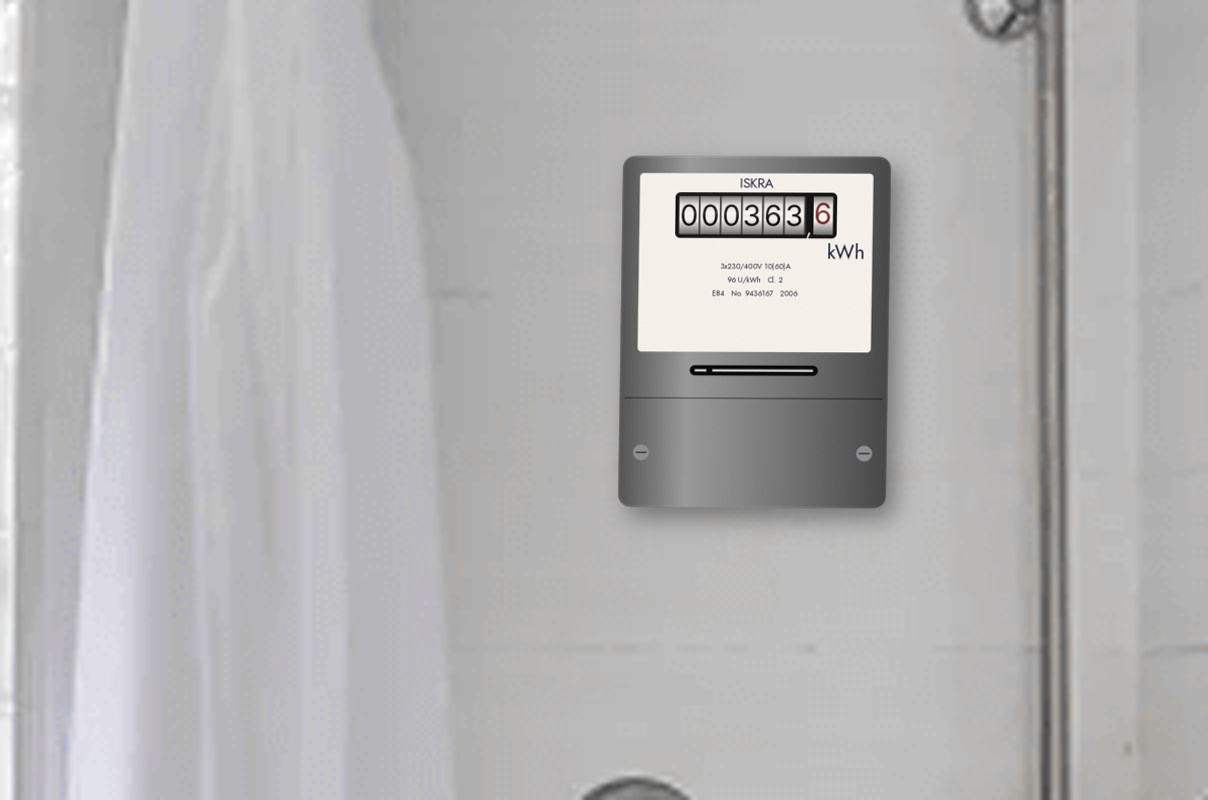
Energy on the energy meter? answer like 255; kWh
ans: 363.6; kWh
